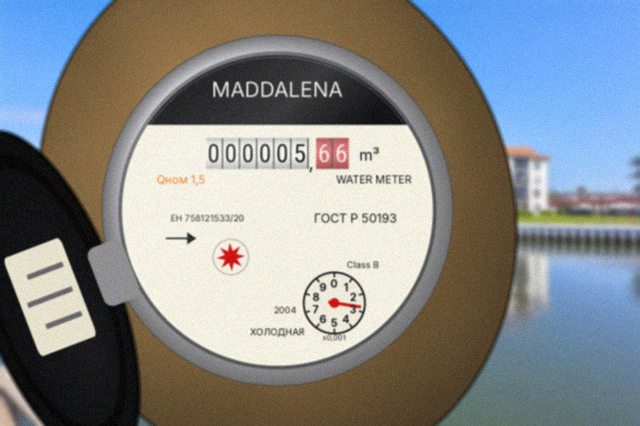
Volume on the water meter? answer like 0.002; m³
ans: 5.662; m³
